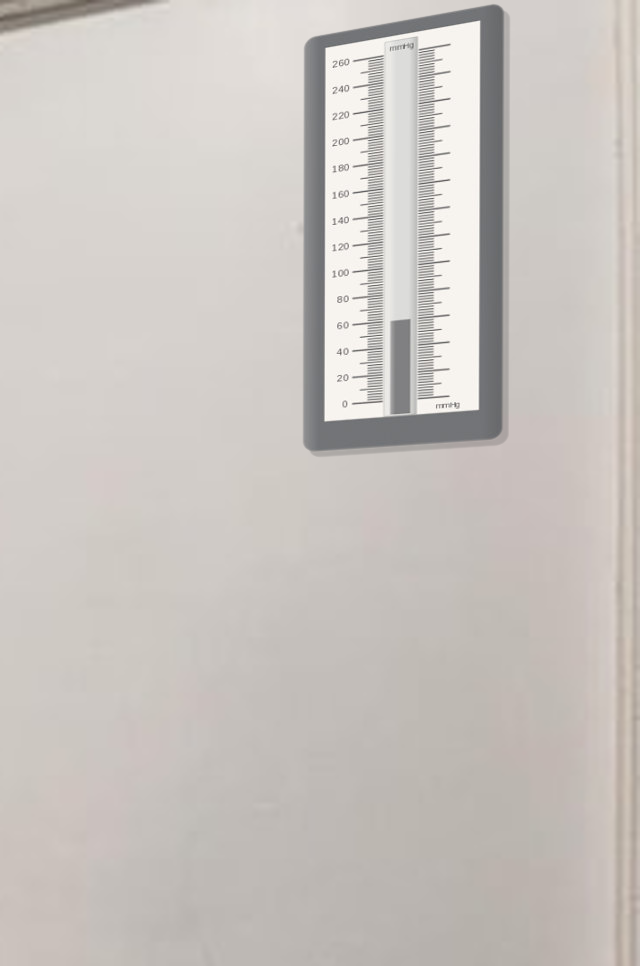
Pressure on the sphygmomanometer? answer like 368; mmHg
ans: 60; mmHg
